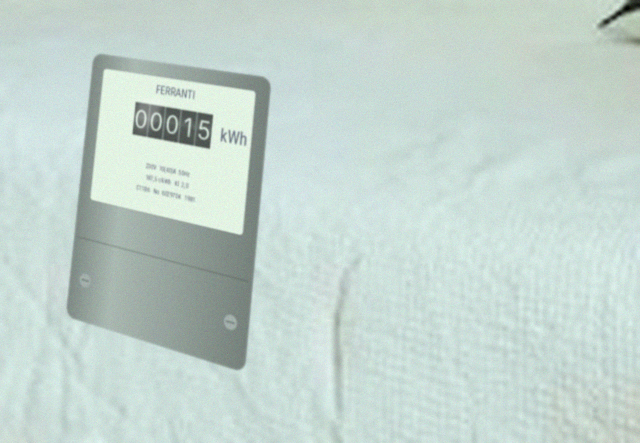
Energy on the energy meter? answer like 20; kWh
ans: 15; kWh
